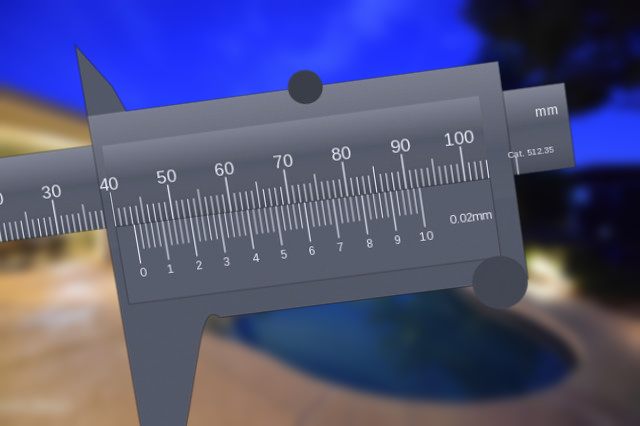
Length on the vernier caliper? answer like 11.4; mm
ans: 43.2; mm
